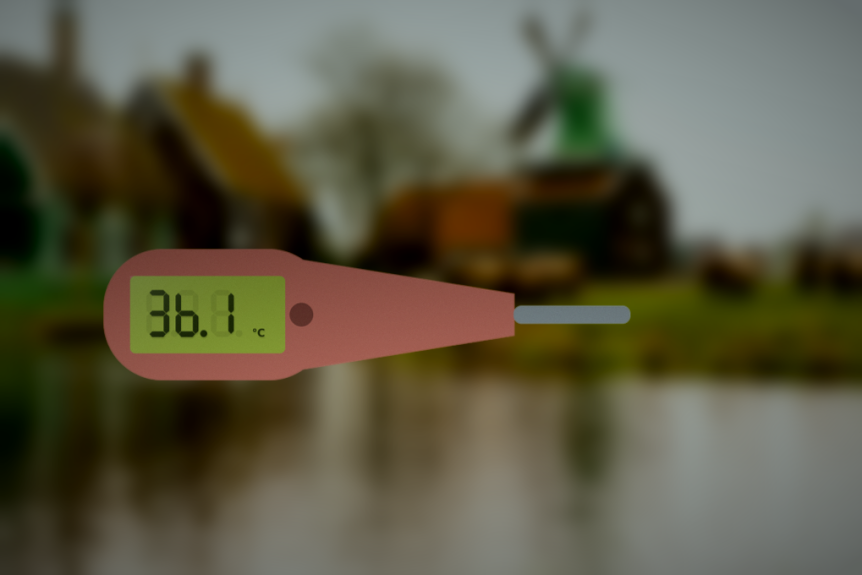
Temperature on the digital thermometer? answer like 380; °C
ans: 36.1; °C
